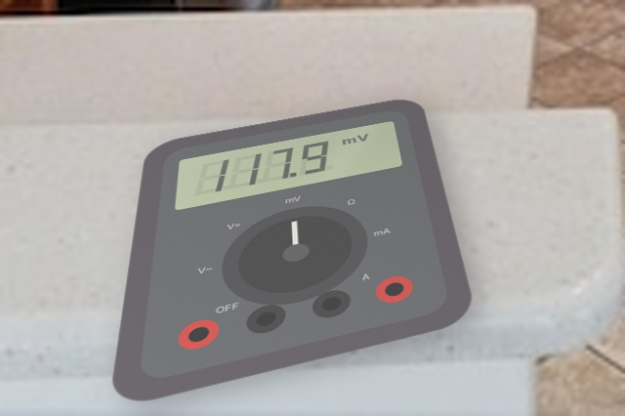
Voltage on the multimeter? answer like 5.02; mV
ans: 117.9; mV
